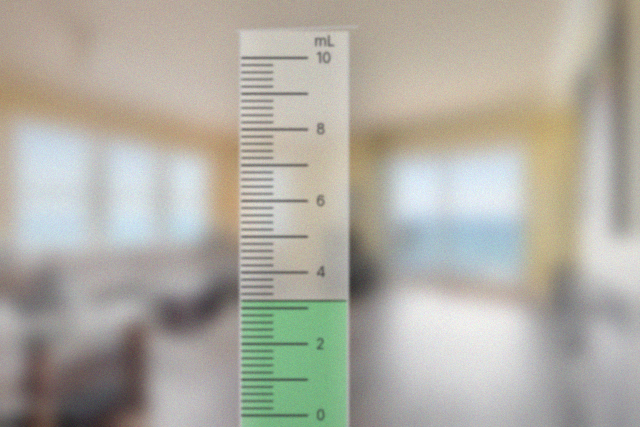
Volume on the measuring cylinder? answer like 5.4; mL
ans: 3.2; mL
